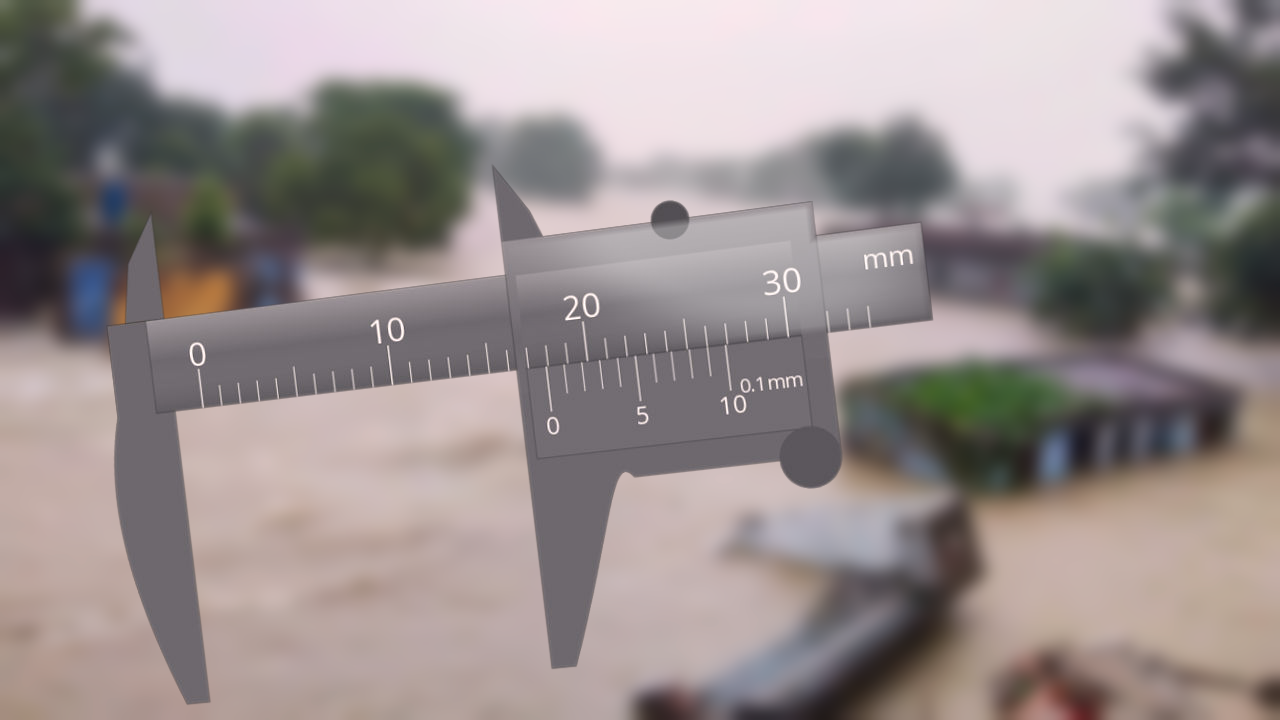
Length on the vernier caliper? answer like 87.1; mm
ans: 17.9; mm
